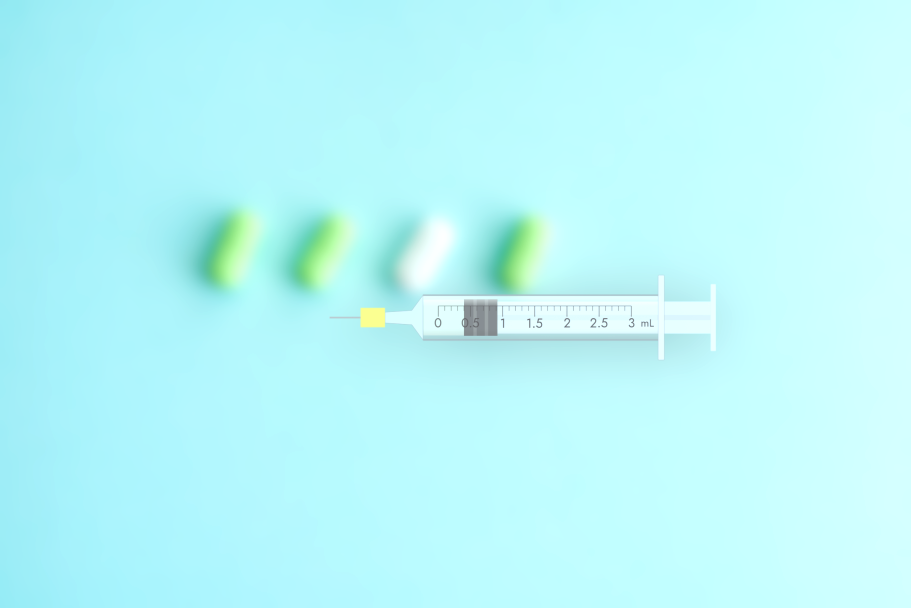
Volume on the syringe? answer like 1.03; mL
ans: 0.4; mL
